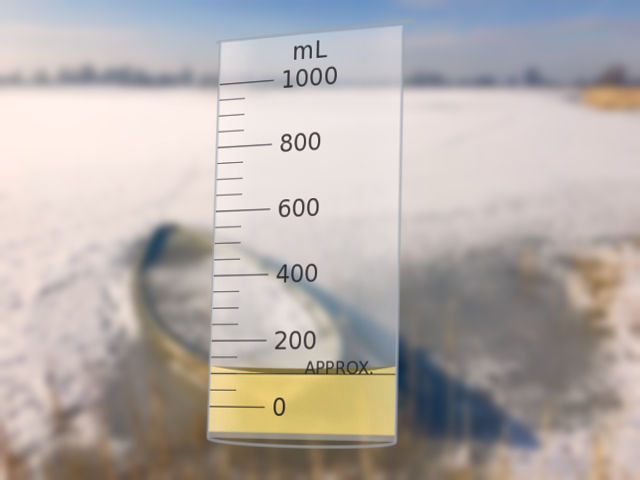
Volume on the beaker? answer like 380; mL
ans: 100; mL
